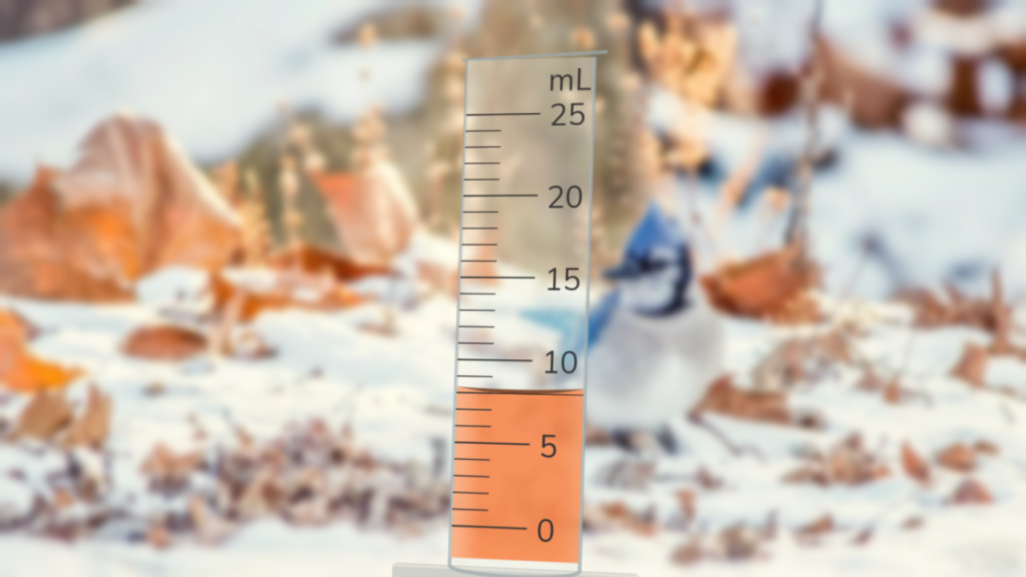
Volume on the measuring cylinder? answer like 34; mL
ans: 8; mL
